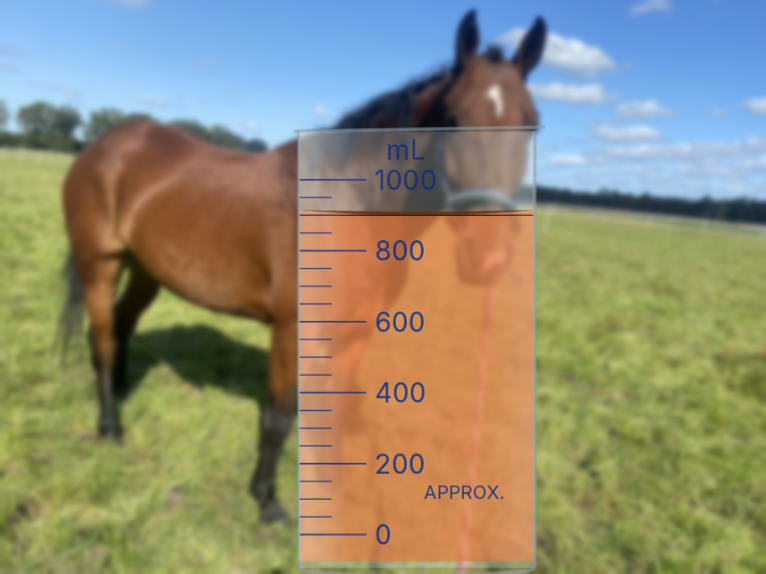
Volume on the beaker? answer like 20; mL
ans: 900; mL
